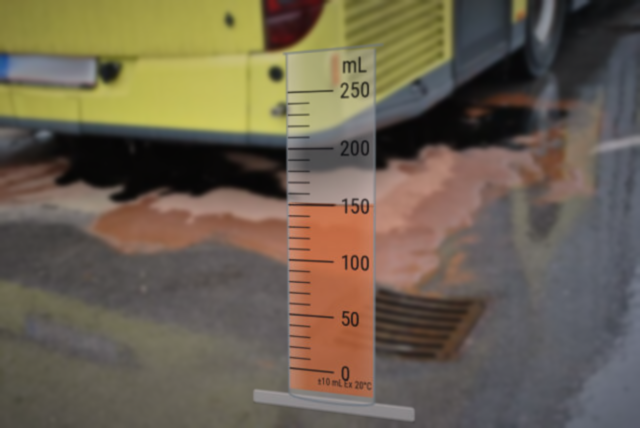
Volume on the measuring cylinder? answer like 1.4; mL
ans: 150; mL
